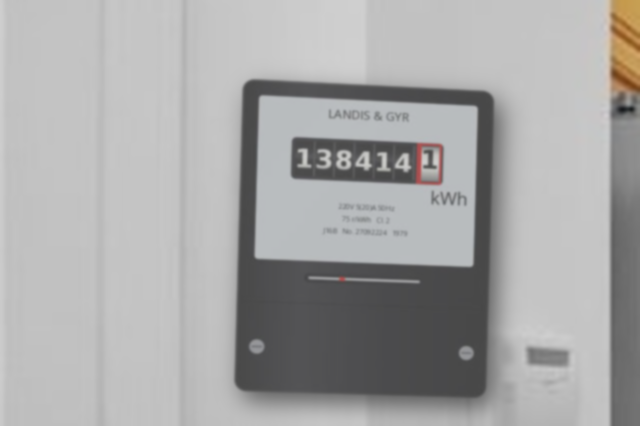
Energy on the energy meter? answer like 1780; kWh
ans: 138414.1; kWh
